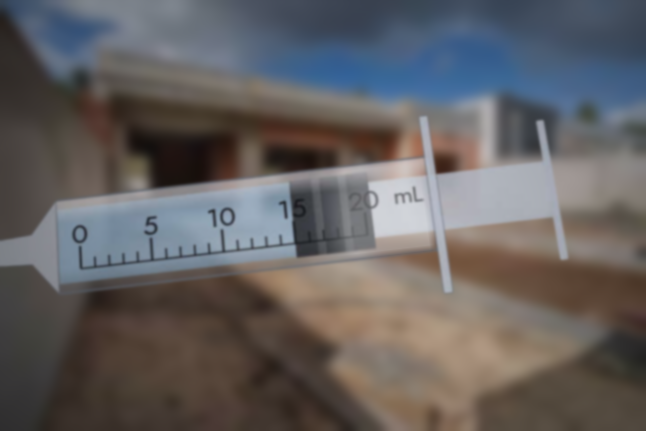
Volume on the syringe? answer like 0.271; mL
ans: 15; mL
